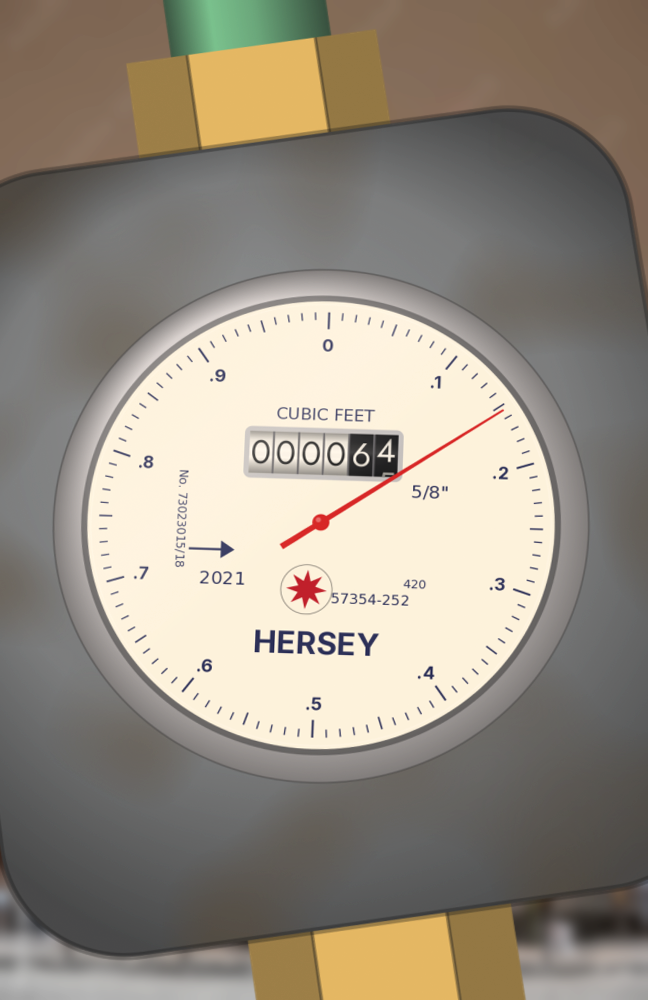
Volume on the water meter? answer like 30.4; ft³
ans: 64.15; ft³
